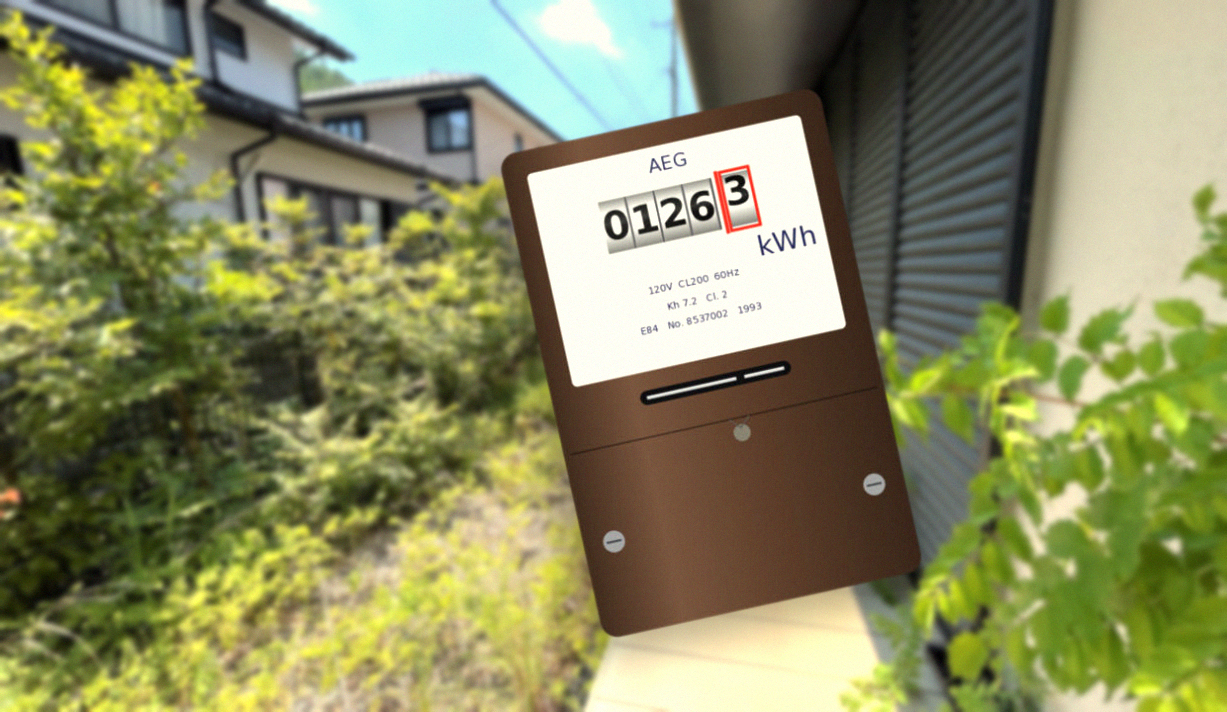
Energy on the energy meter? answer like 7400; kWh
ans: 126.3; kWh
